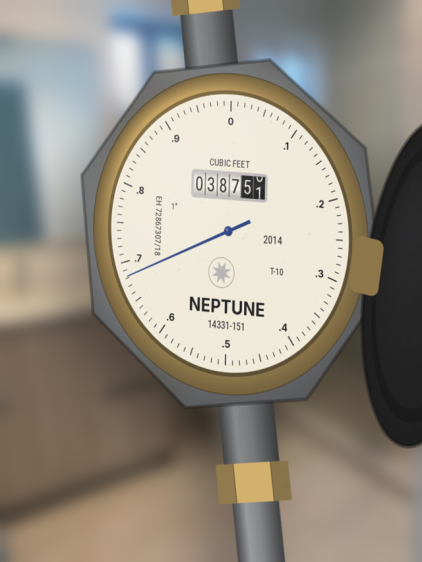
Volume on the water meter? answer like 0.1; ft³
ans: 38750.68; ft³
